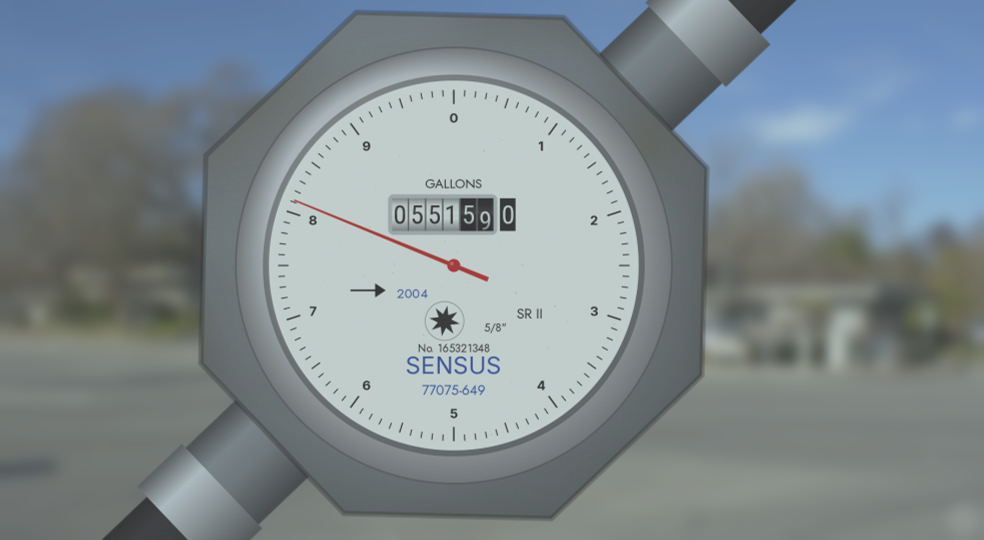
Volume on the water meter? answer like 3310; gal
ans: 551588.1; gal
